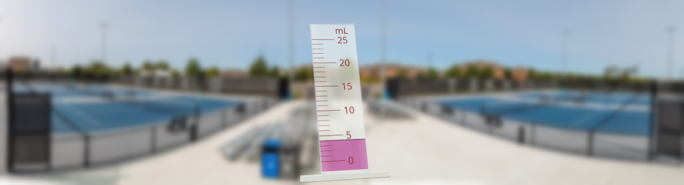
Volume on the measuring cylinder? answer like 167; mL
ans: 4; mL
